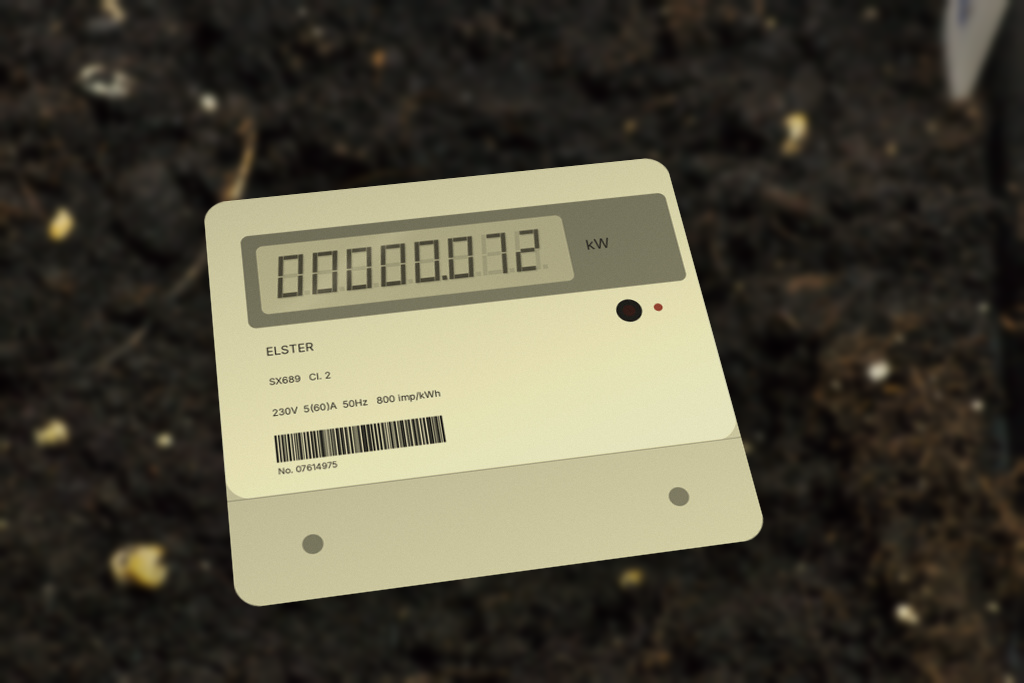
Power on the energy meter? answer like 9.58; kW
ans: 0.072; kW
